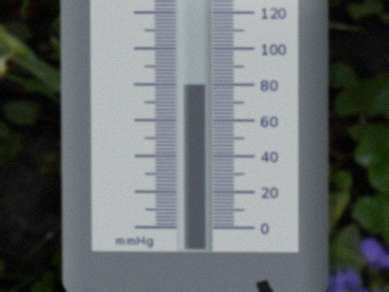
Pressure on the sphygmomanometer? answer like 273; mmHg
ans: 80; mmHg
